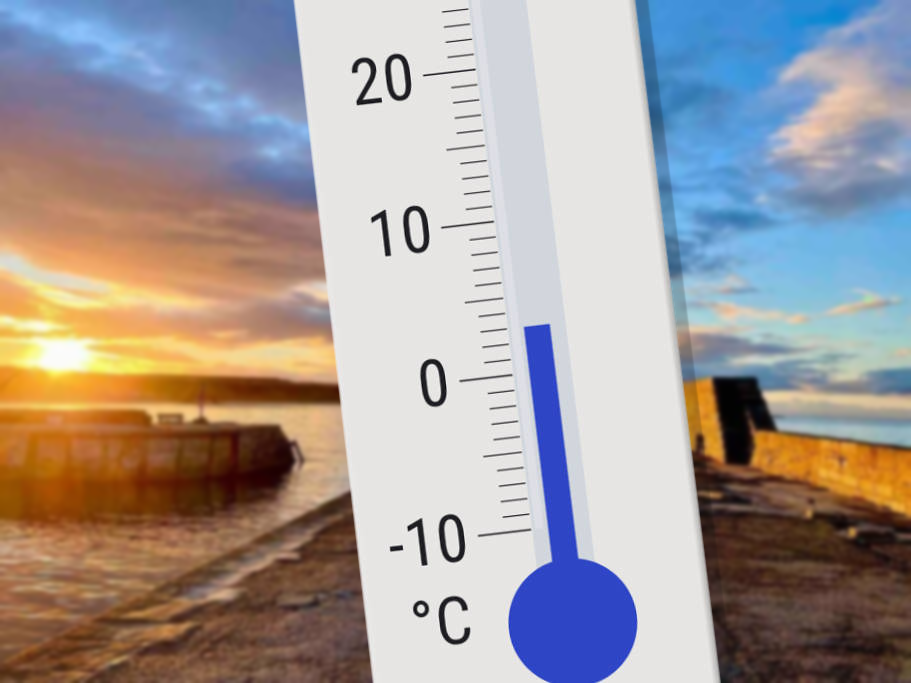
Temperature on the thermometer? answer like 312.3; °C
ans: 3; °C
